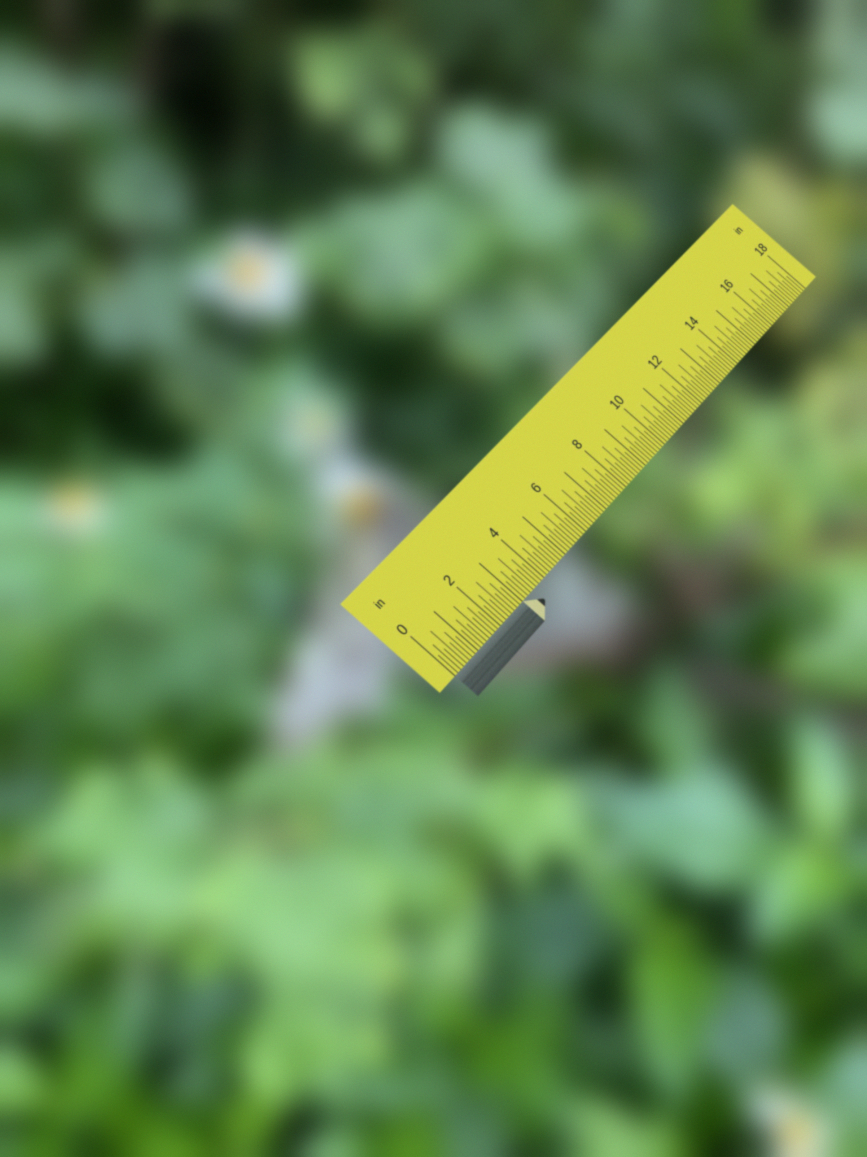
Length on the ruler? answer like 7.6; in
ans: 3.5; in
